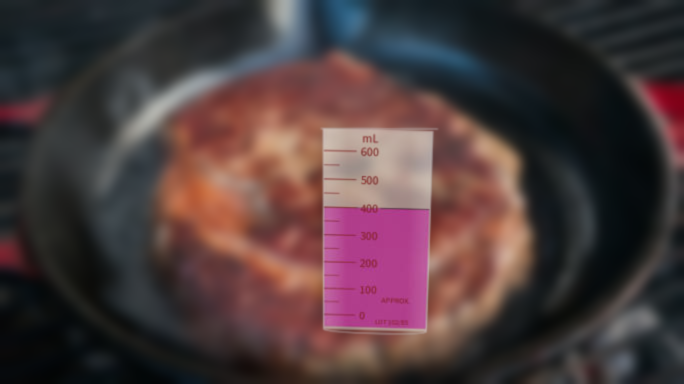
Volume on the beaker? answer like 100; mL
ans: 400; mL
